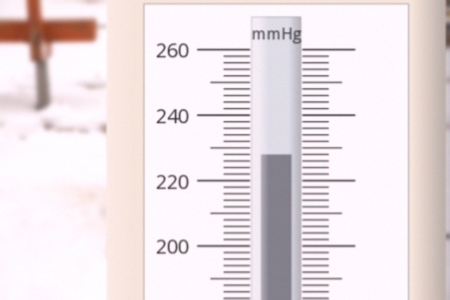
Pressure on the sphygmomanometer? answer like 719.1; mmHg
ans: 228; mmHg
